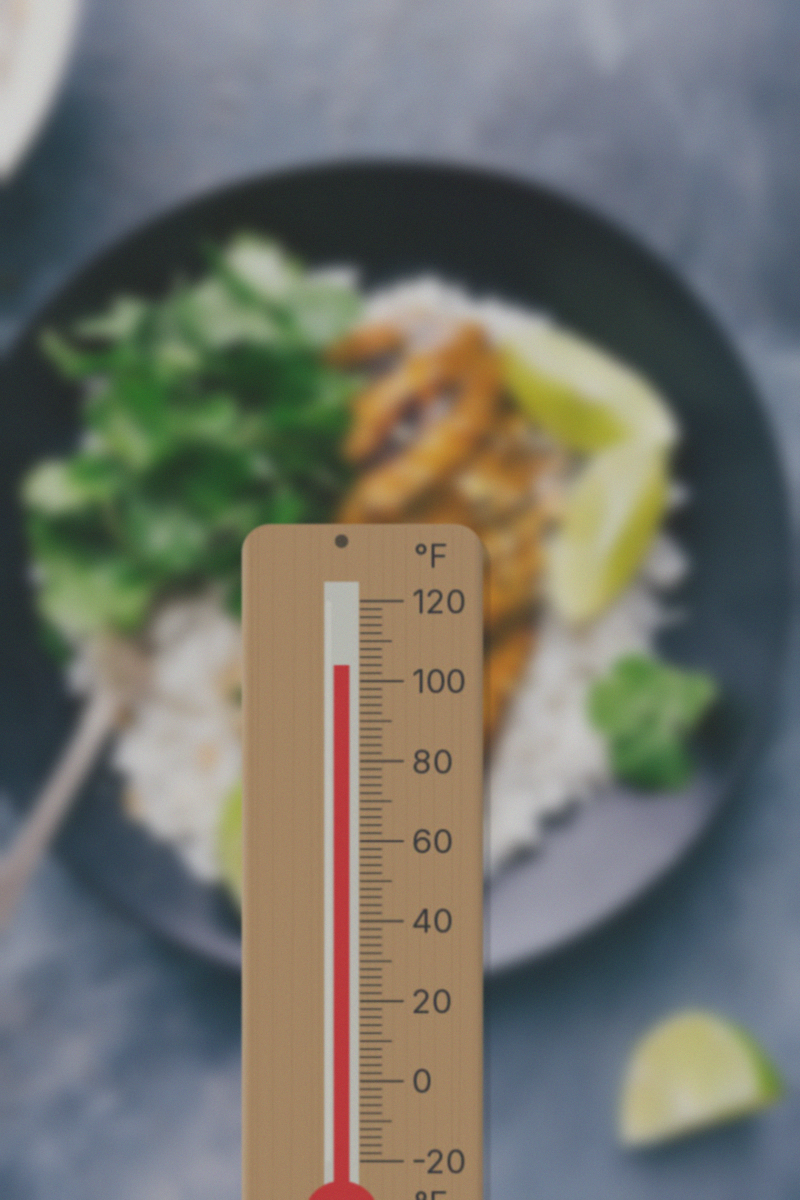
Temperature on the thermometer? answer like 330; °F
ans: 104; °F
